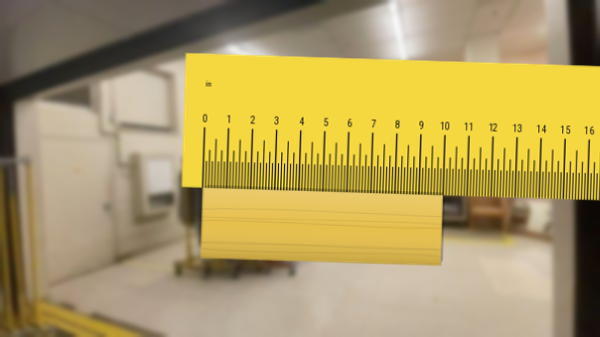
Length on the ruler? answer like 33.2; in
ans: 10; in
